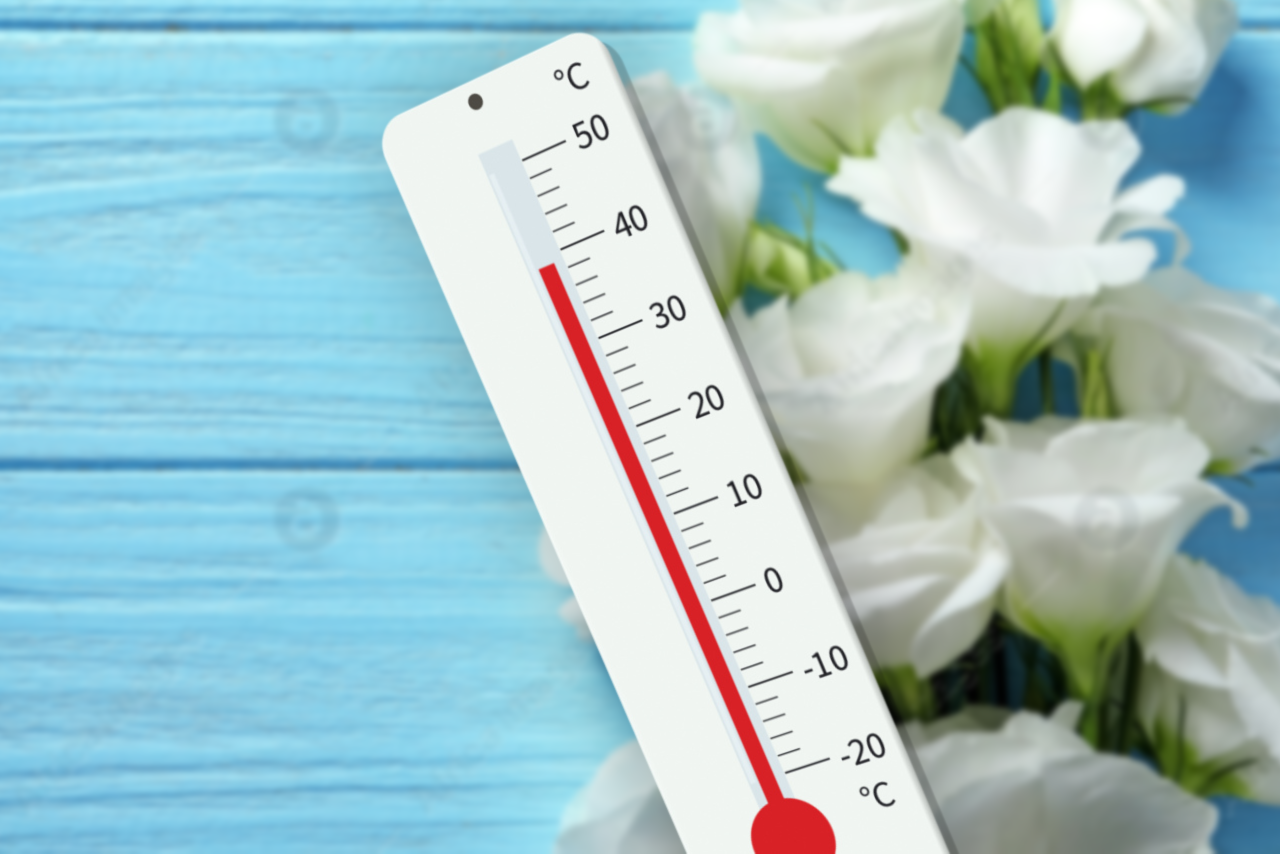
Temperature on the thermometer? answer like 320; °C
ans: 39; °C
